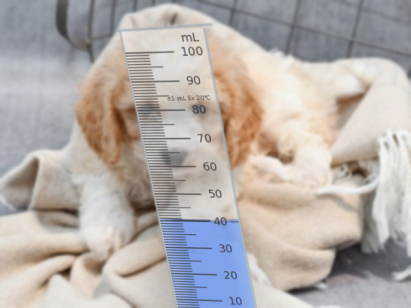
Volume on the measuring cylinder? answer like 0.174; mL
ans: 40; mL
